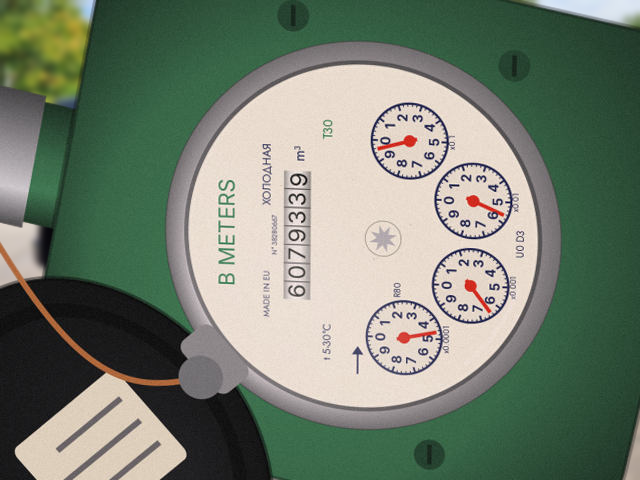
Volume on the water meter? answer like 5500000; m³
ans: 6079338.9564; m³
